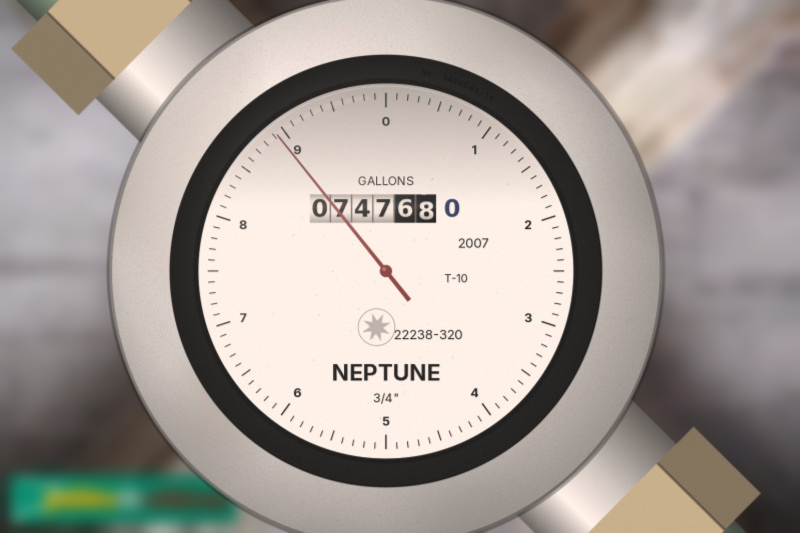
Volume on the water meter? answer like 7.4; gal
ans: 747678.9; gal
